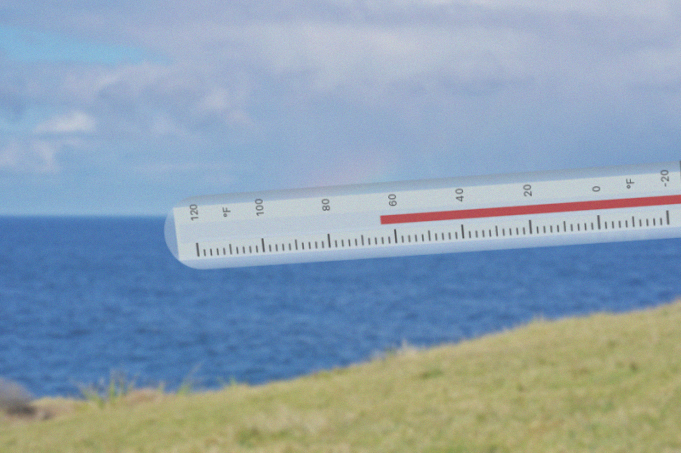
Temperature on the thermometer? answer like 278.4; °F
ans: 64; °F
